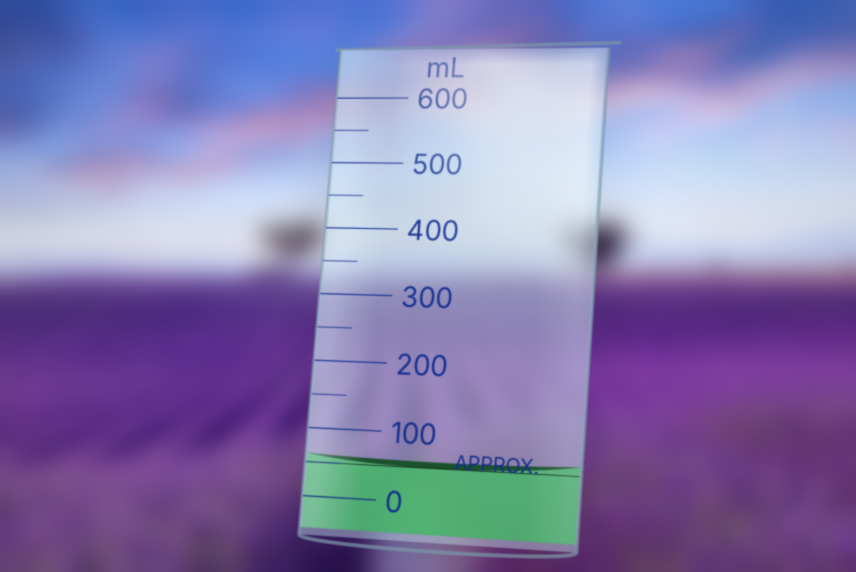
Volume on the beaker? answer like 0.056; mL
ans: 50; mL
